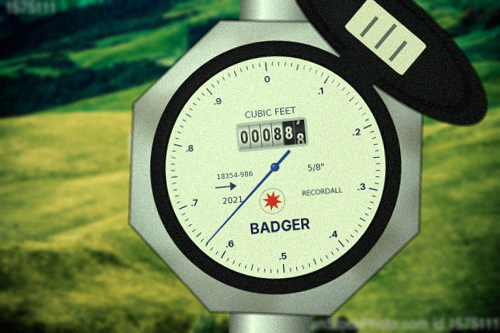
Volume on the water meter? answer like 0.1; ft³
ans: 887.63; ft³
